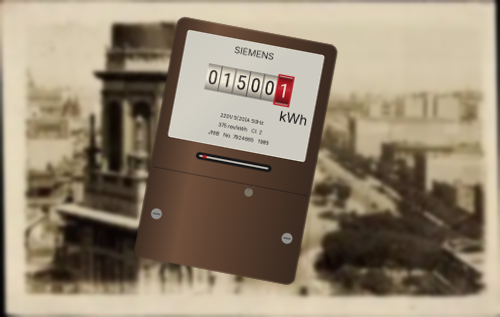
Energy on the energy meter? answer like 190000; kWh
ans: 1500.1; kWh
